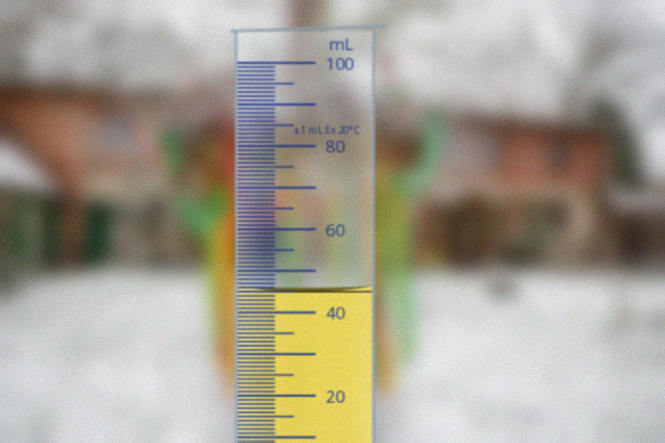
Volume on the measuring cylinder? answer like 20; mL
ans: 45; mL
